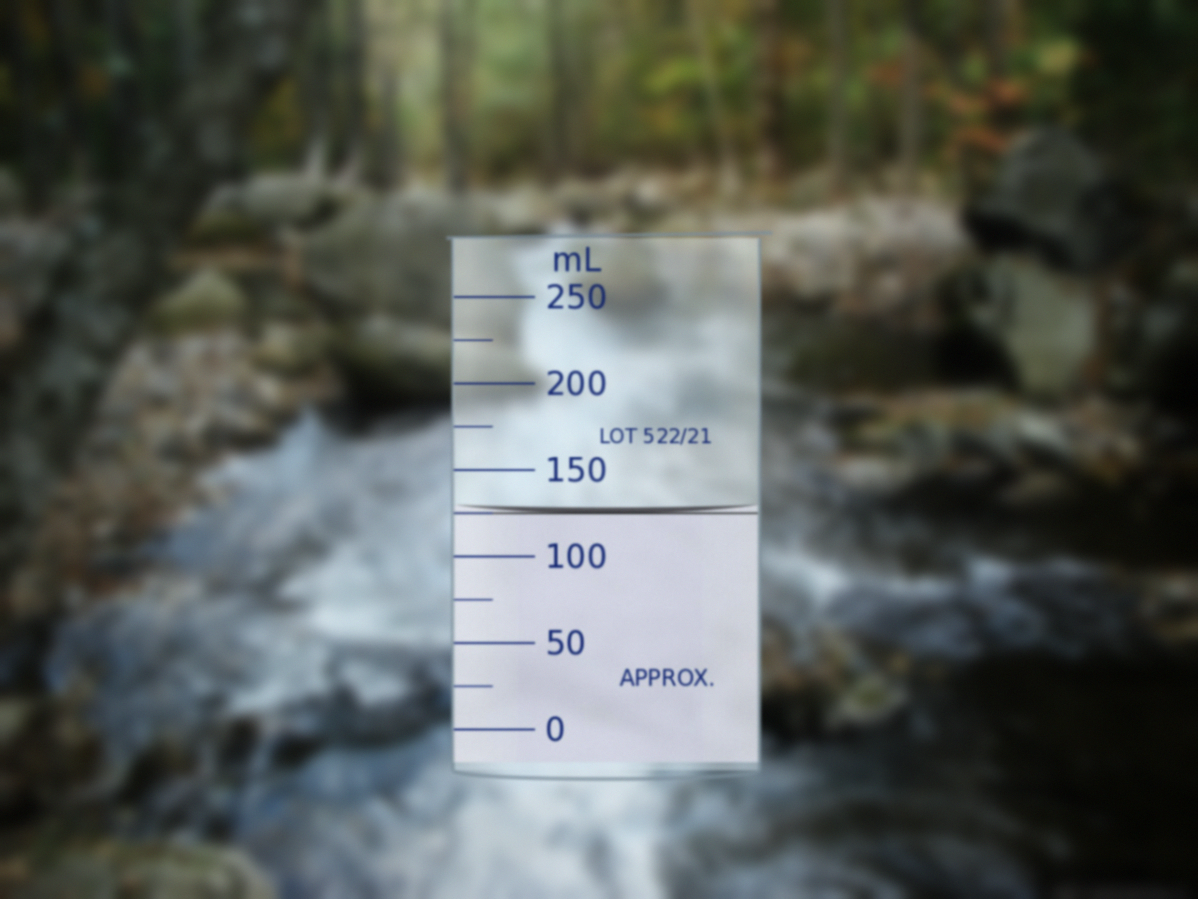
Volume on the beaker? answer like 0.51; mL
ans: 125; mL
